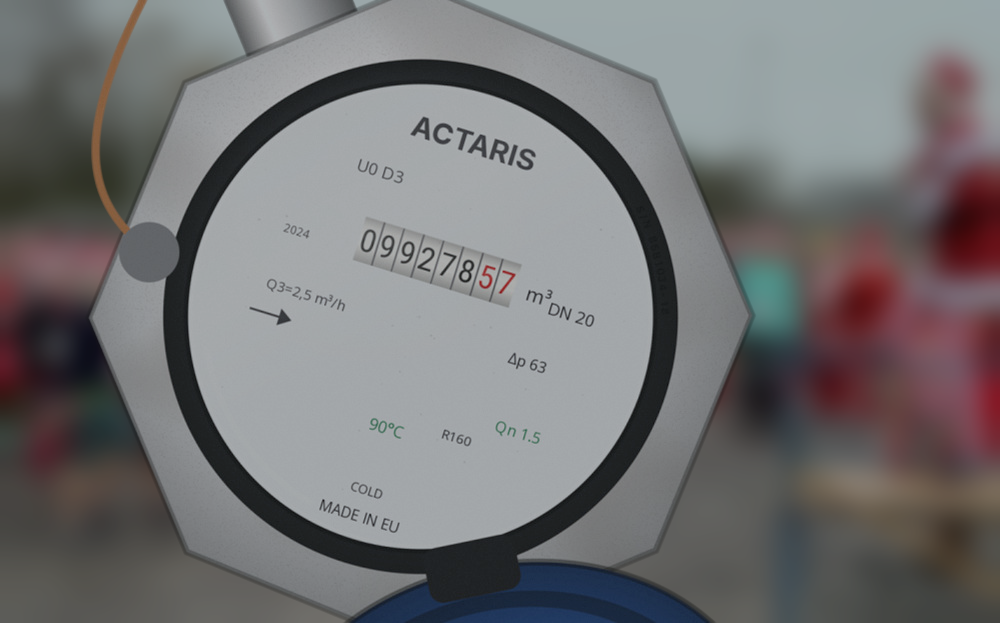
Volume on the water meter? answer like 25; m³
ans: 99278.57; m³
